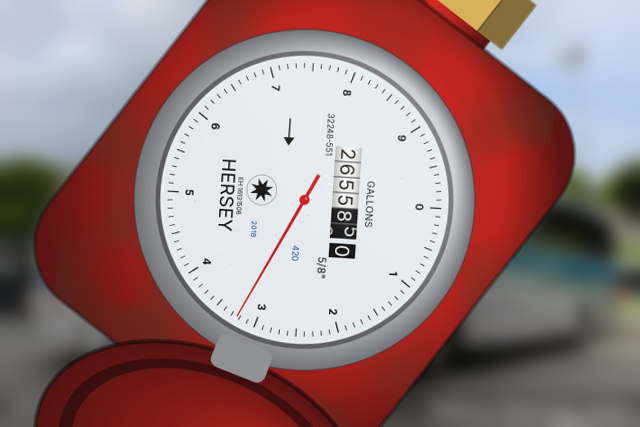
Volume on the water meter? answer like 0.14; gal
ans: 2655853.2; gal
